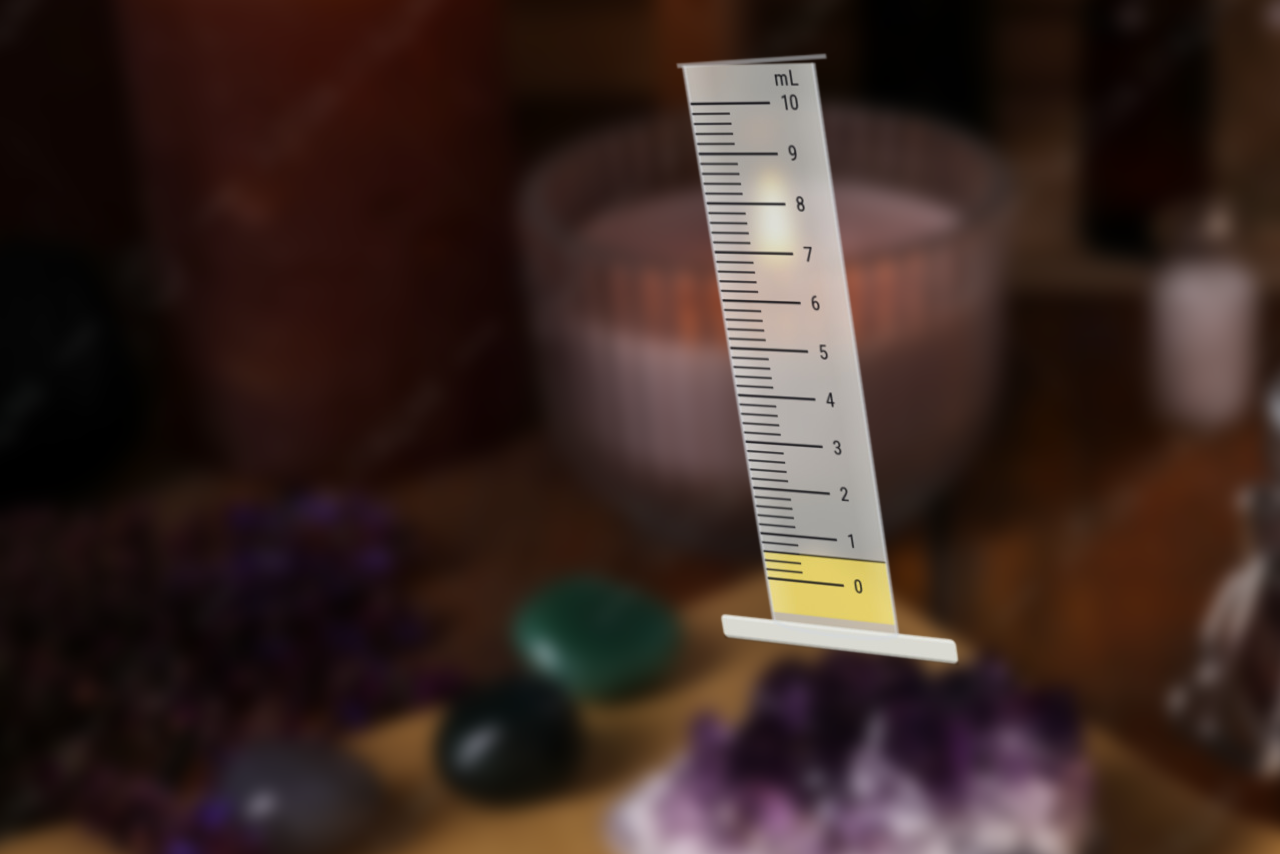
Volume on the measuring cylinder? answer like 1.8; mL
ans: 0.6; mL
